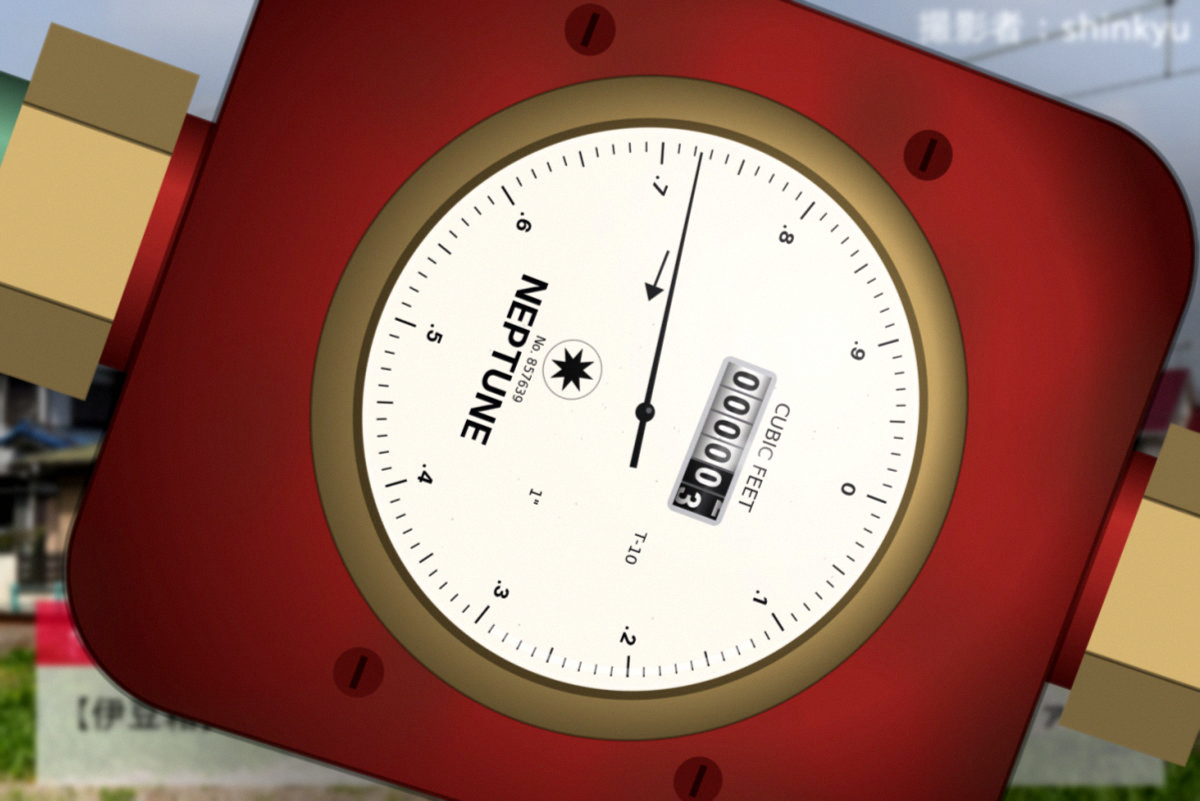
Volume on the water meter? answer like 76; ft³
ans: 2.72; ft³
